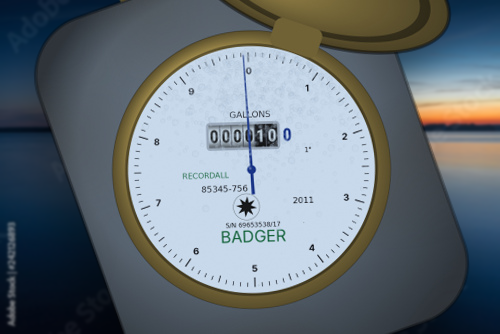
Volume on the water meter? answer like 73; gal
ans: 99.9; gal
